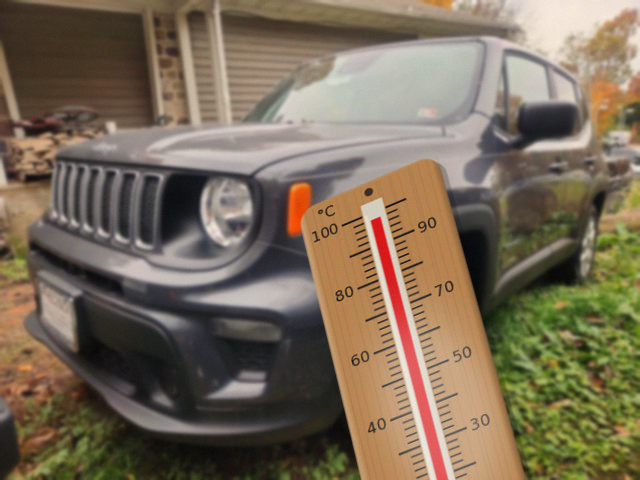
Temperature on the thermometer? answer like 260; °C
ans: 98; °C
